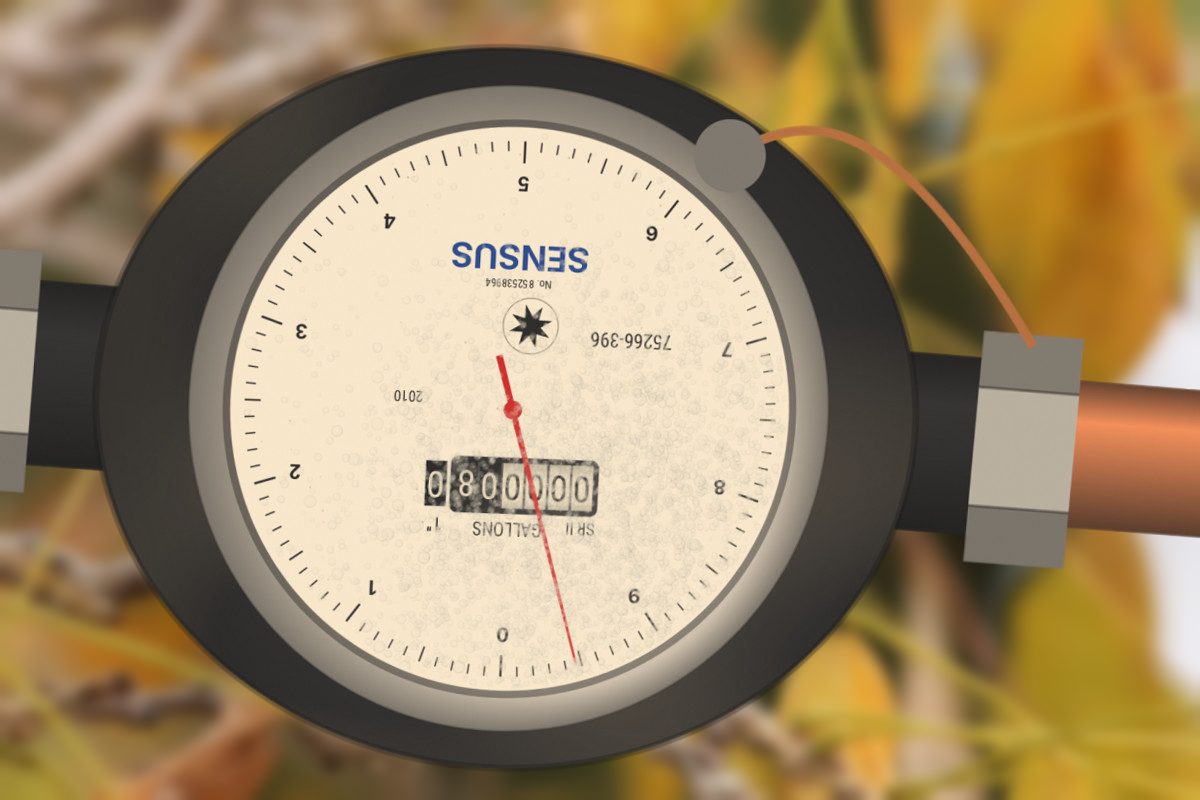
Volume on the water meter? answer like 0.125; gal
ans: 79.5; gal
